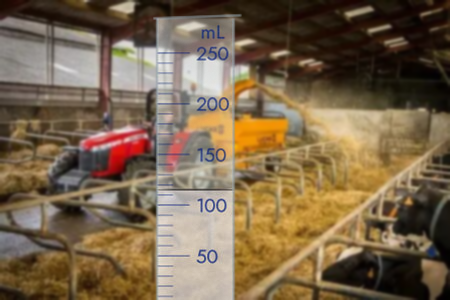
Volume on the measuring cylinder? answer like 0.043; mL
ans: 115; mL
